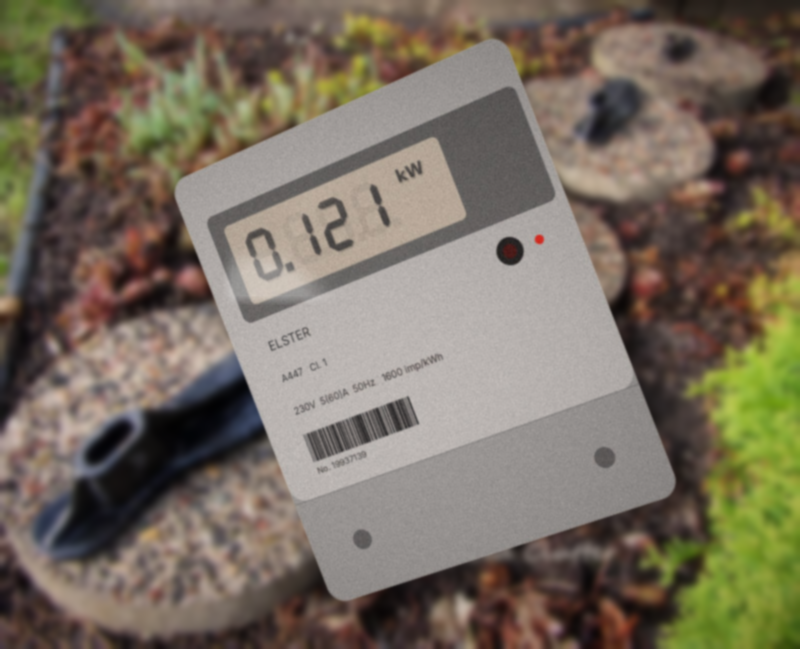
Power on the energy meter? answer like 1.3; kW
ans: 0.121; kW
